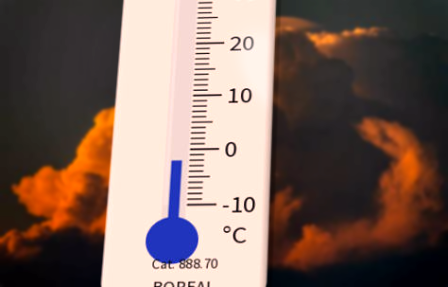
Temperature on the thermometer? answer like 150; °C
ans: -2; °C
